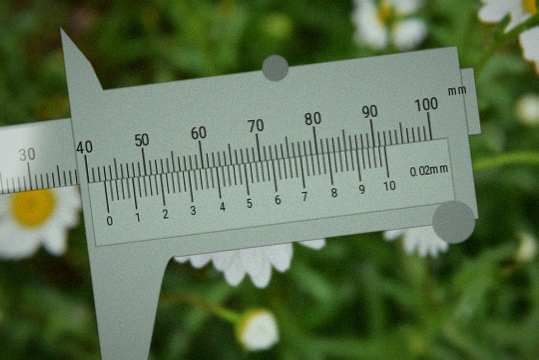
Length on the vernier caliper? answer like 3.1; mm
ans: 42.8; mm
